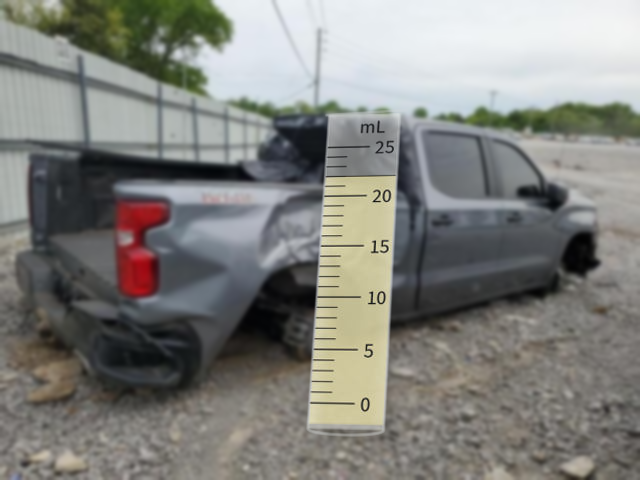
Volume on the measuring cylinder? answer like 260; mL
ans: 22; mL
